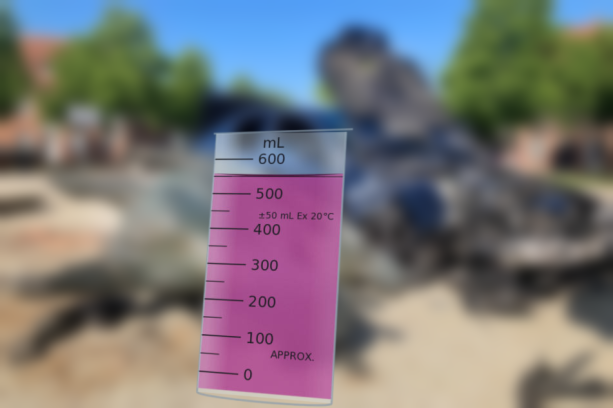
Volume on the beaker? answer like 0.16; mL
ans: 550; mL
